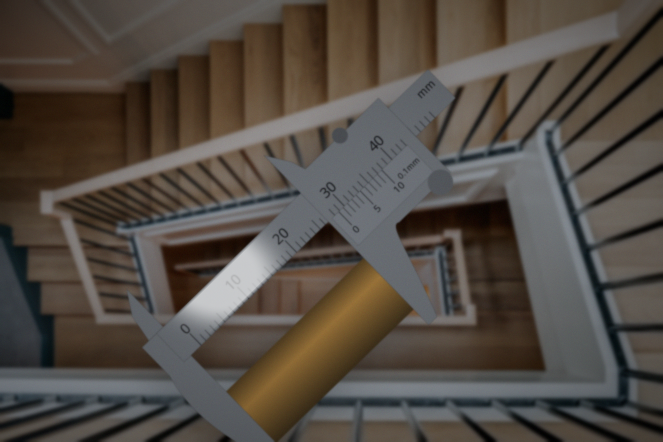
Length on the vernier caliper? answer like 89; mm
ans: 28.8; mm
